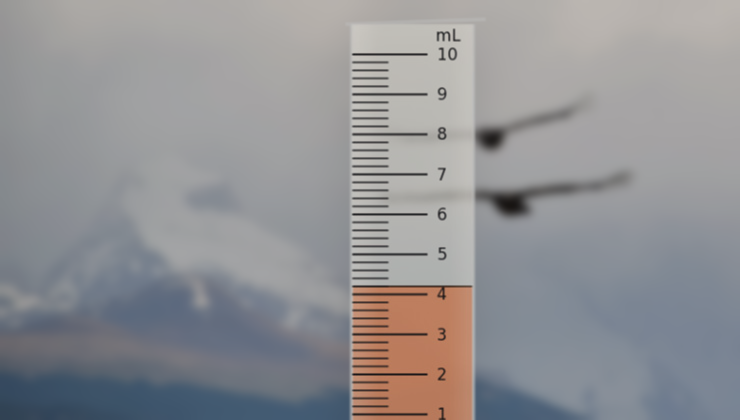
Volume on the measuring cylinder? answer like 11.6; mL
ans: 4.2; mL
